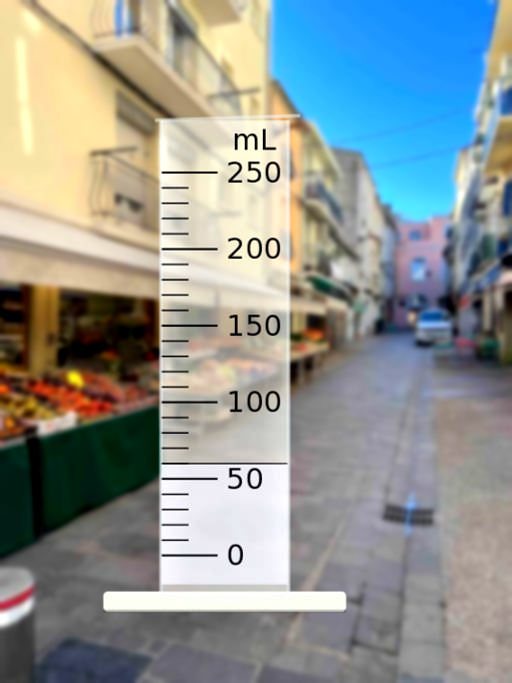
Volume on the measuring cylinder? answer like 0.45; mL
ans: 60; mL
